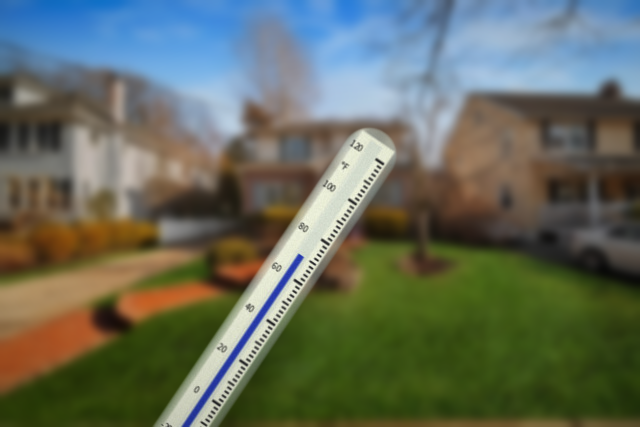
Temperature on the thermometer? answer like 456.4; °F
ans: 70; °F
